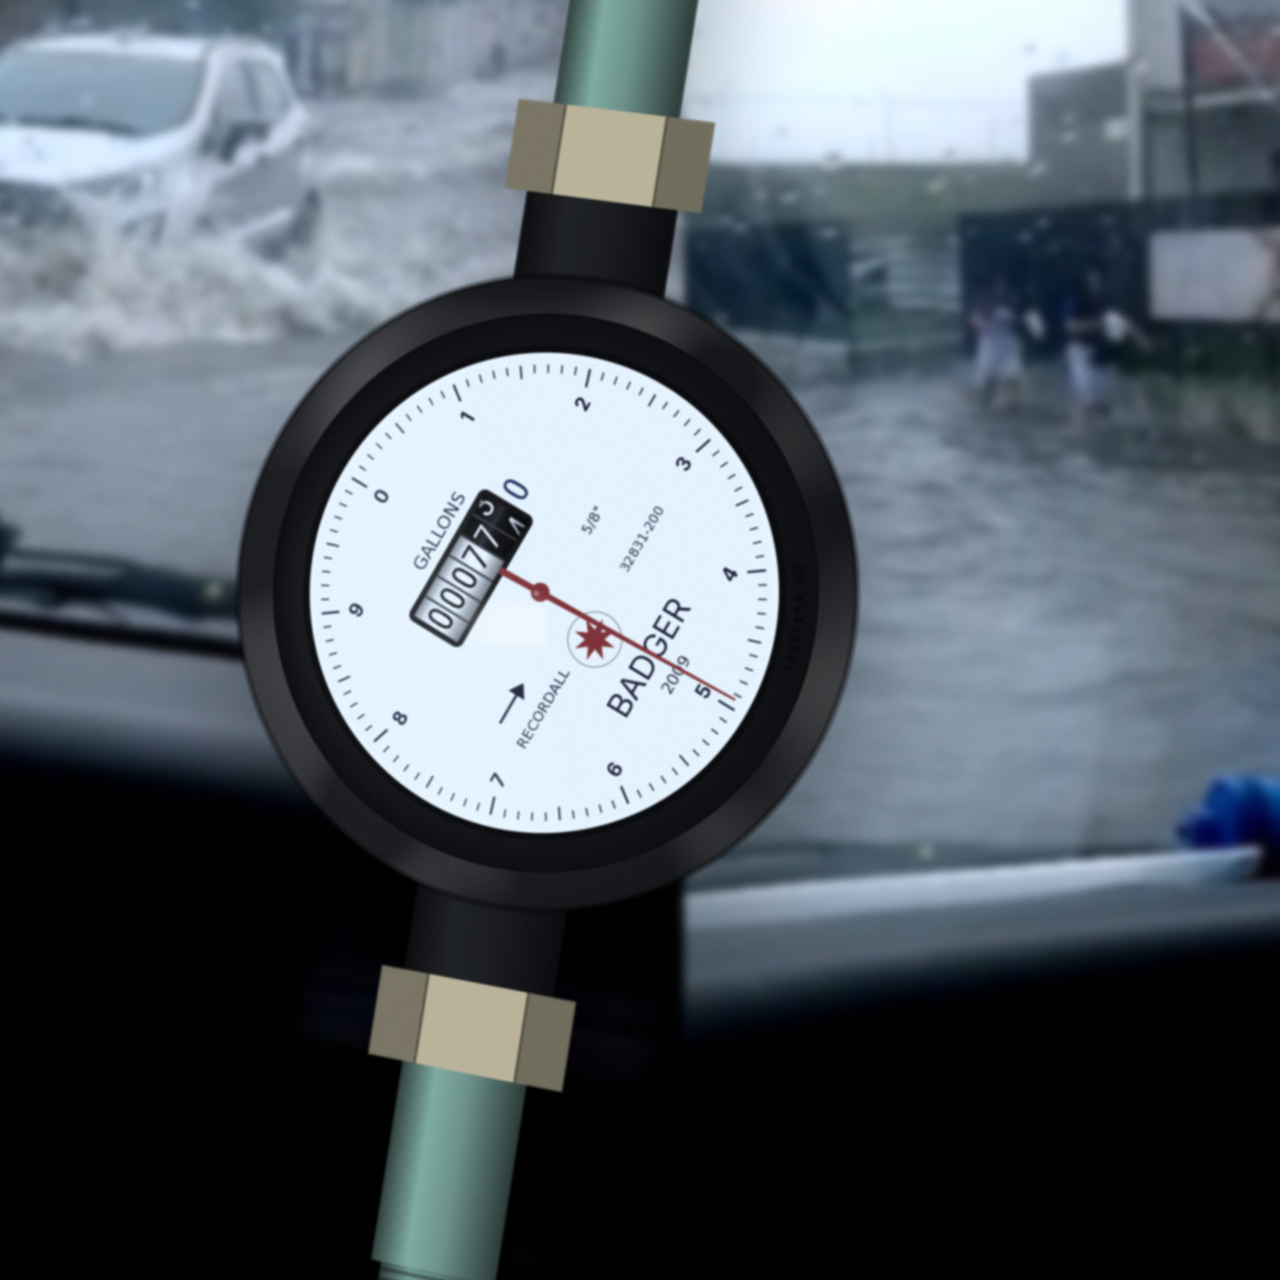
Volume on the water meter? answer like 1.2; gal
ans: 7734.9; gal
